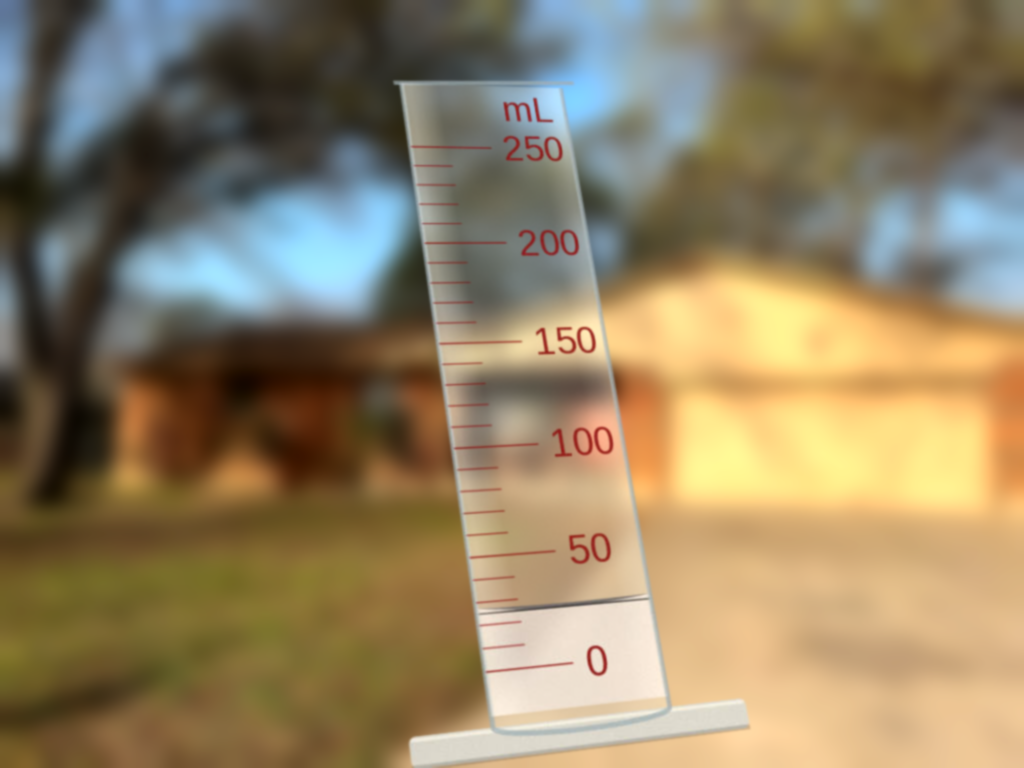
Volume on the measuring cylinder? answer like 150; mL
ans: 25; mL
